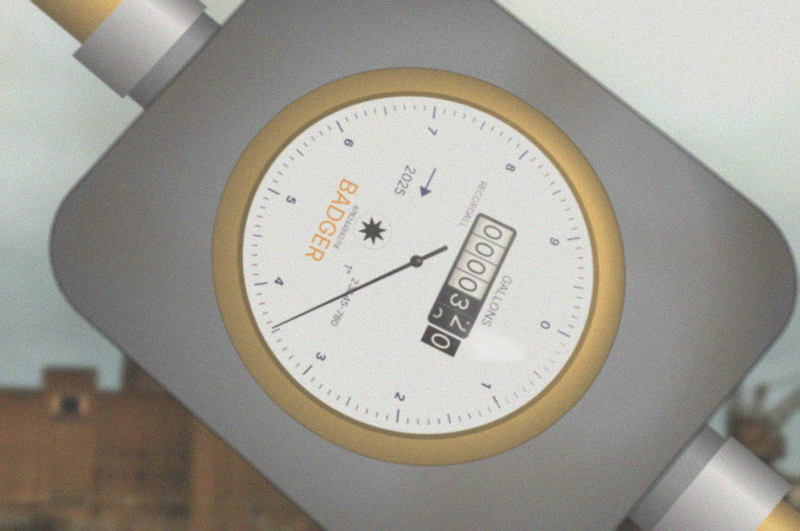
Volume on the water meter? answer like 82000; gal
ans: 323.5; gal
